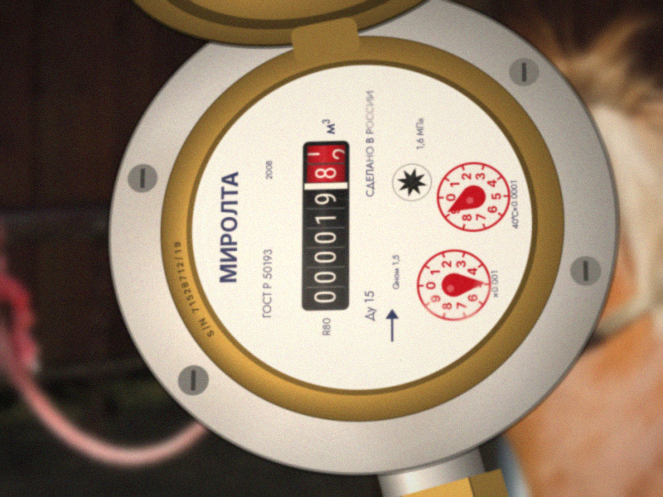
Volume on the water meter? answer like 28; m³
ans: 19.8149; m³
